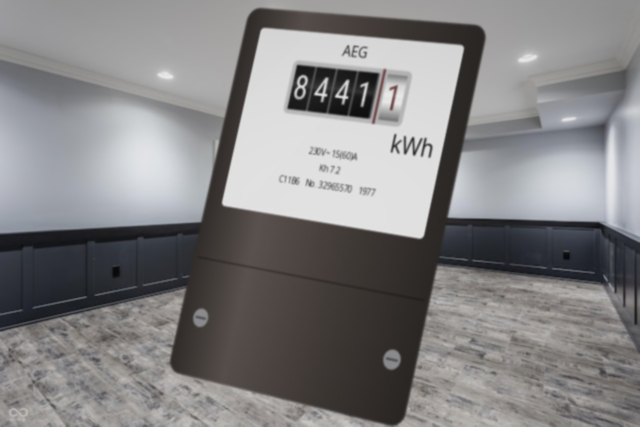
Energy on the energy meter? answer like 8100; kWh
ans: 8441.1; kWh
